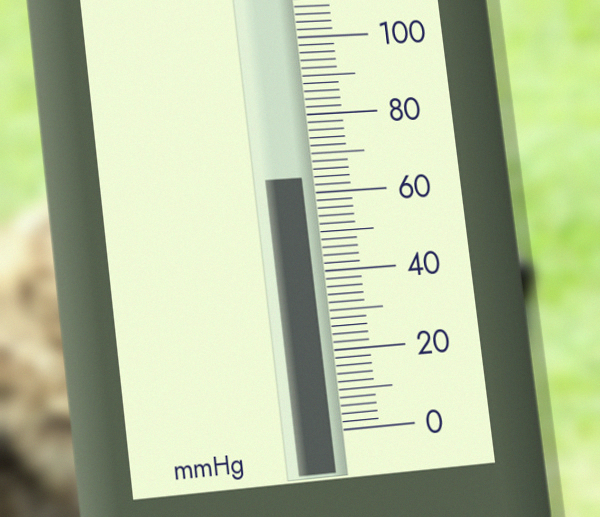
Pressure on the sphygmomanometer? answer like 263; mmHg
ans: 64; mmHg
